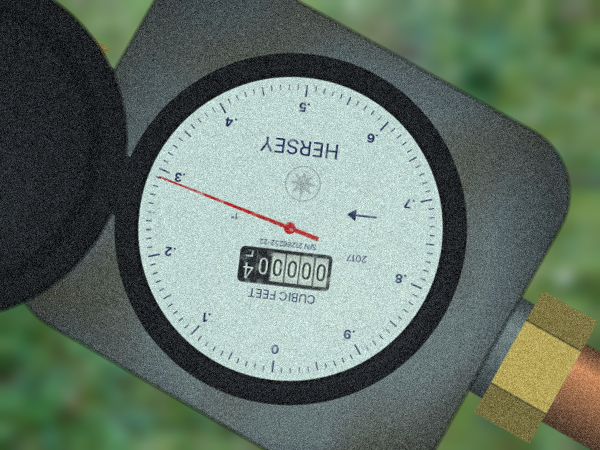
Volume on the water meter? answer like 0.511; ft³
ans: 4.29; ft³
